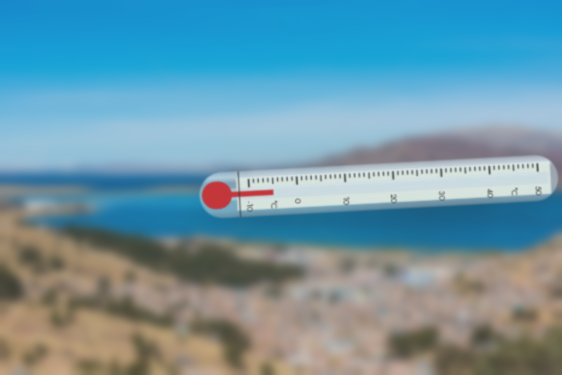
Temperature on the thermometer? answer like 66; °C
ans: -5; °C
